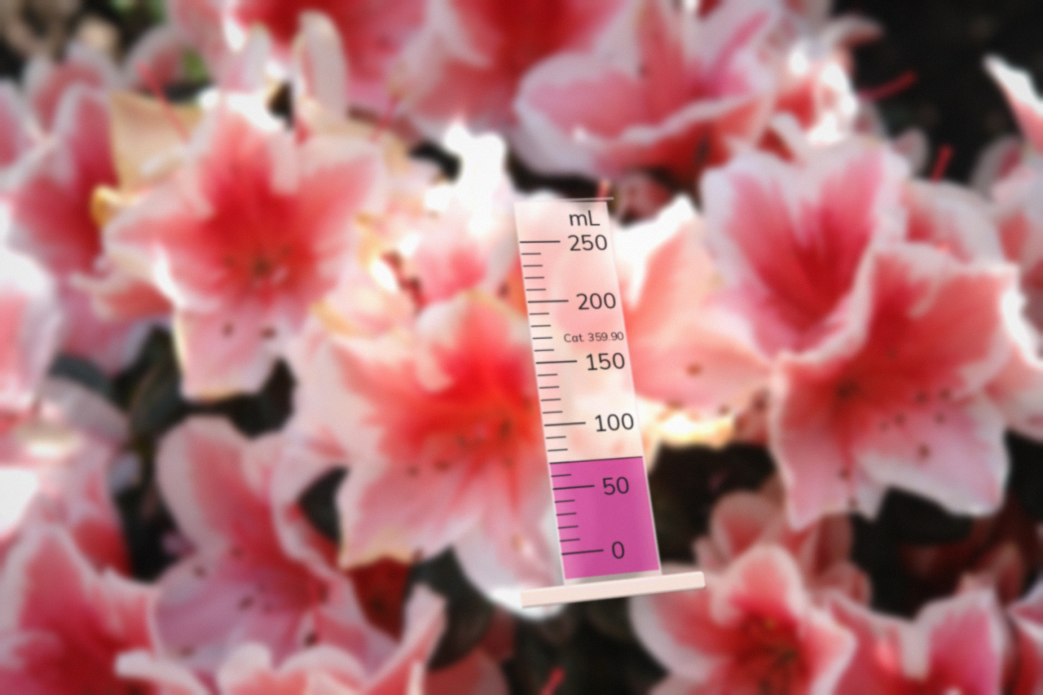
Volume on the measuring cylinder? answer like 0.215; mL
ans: 70; mL
